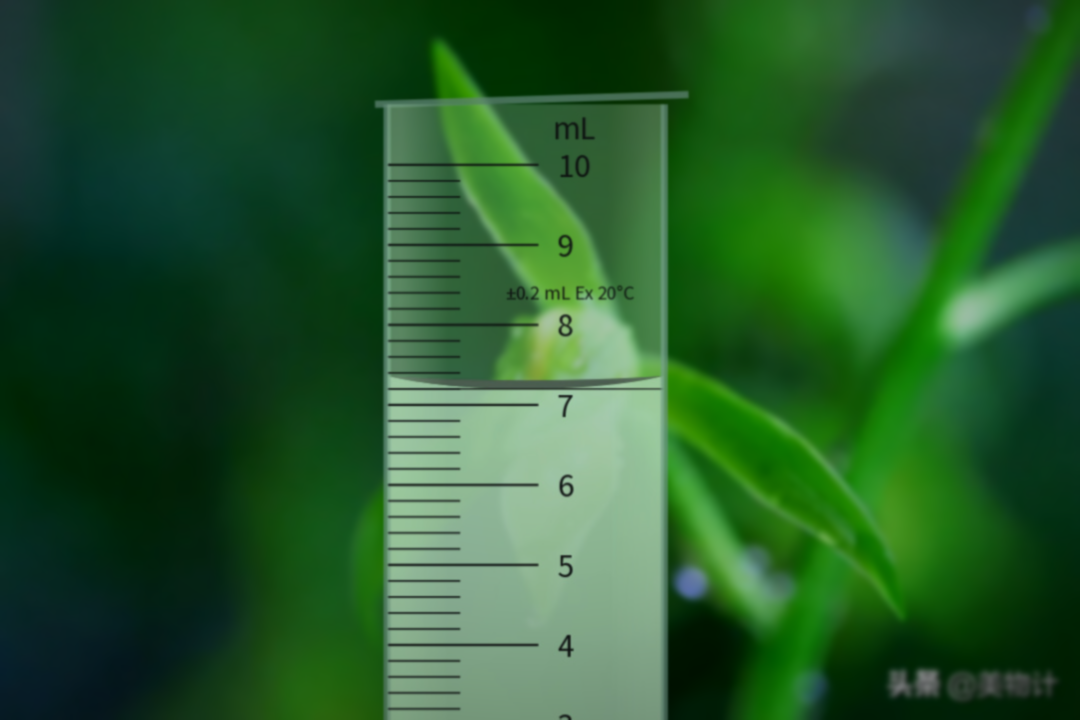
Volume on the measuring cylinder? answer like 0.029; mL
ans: 7.2; mL
